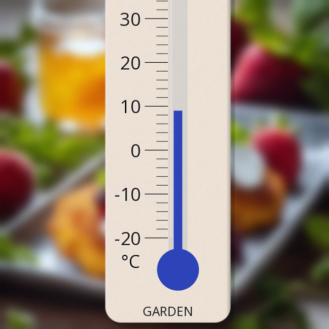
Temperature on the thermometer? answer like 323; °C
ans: 9; °C
